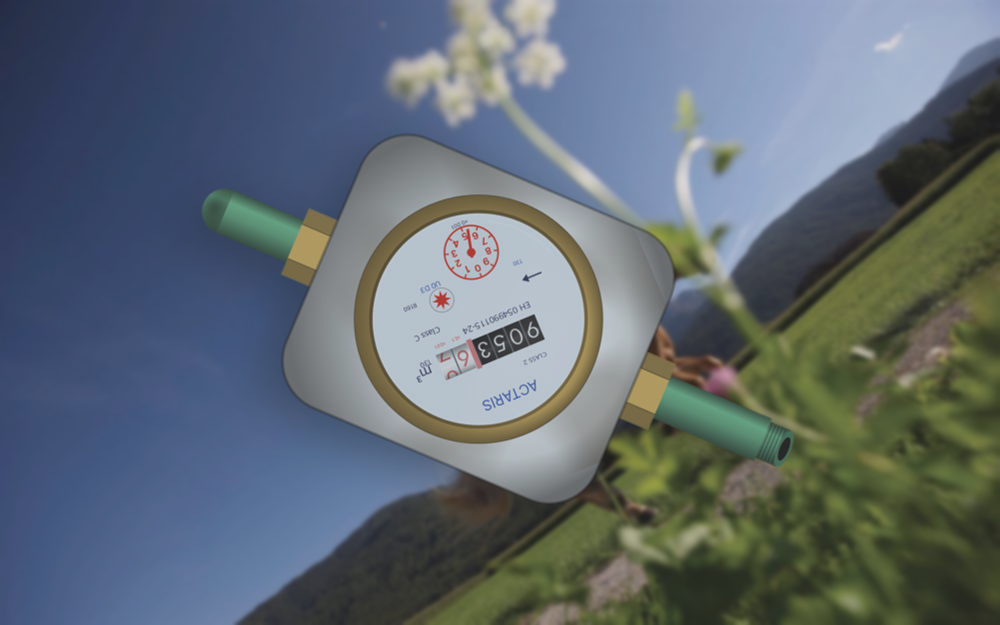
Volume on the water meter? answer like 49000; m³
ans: 9053.665; m³
